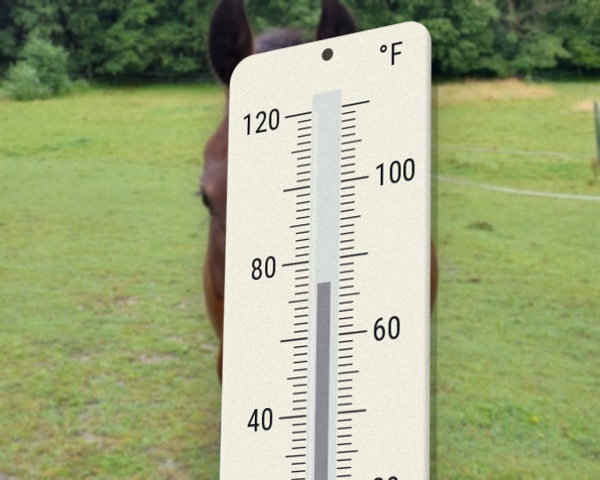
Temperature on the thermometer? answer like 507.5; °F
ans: 74; °F
